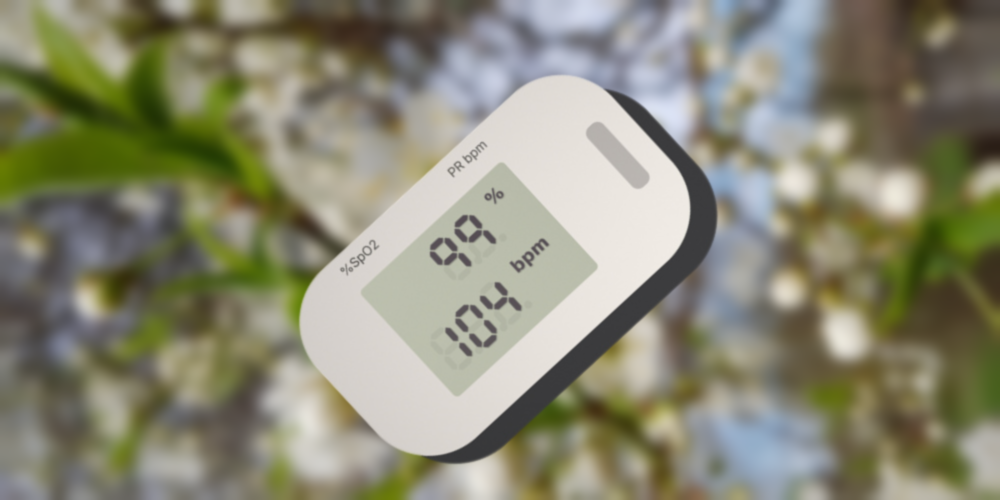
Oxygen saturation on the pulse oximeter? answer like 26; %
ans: 99; %
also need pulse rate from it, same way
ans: 104; bpm
